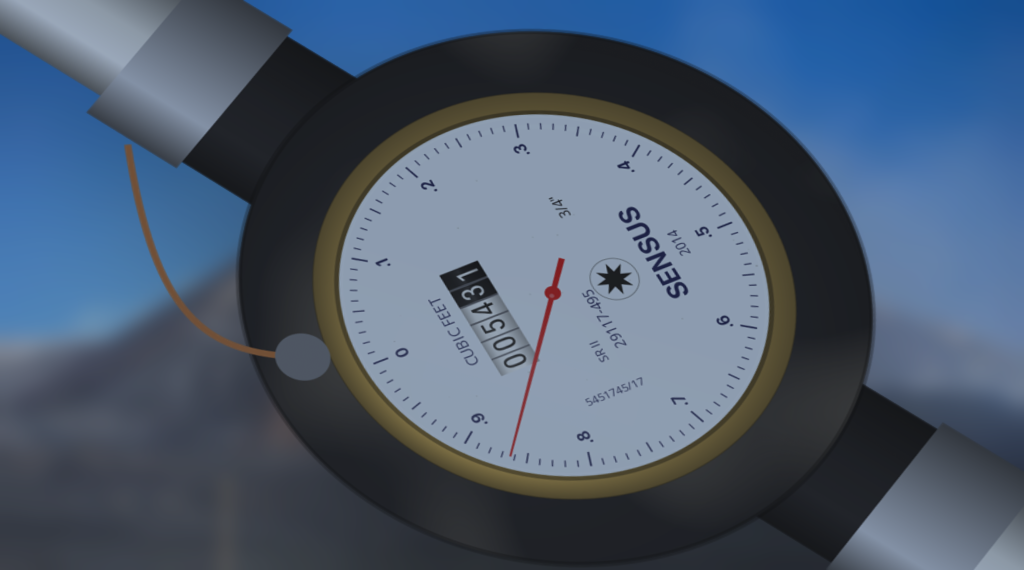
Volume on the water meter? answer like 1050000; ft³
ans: 5430.86; ft³
